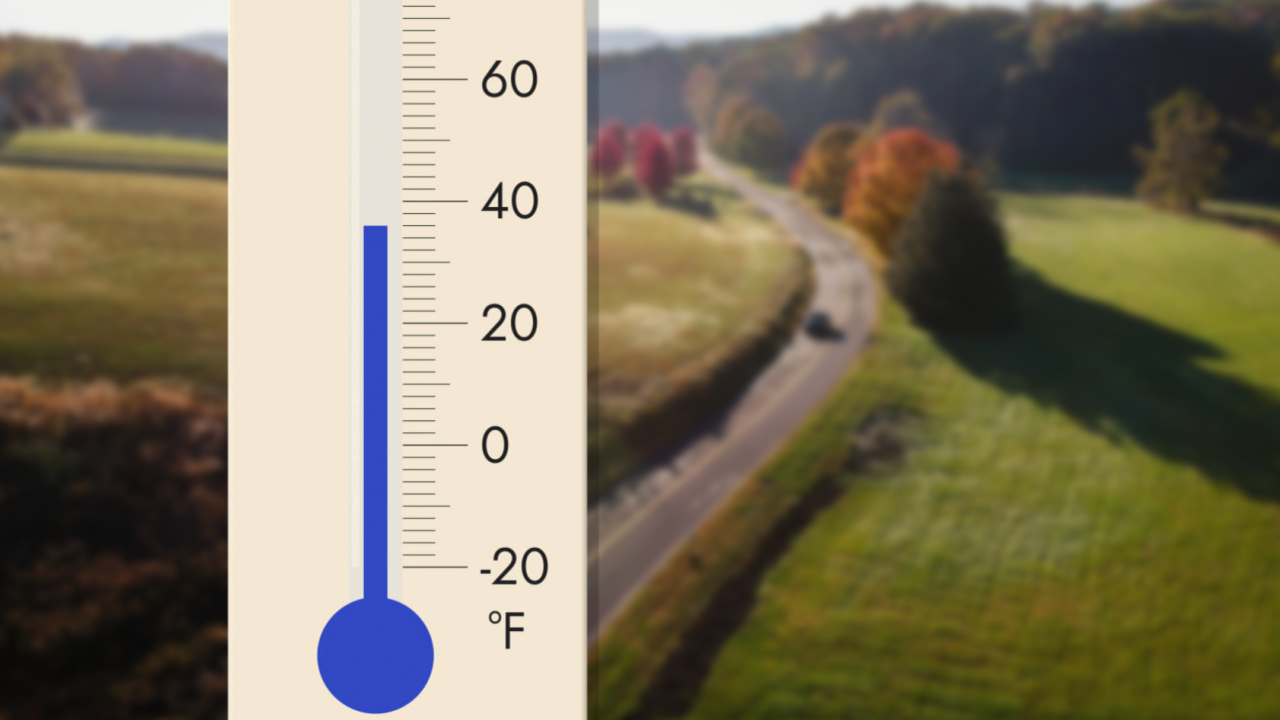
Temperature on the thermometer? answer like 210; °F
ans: 36; °F
